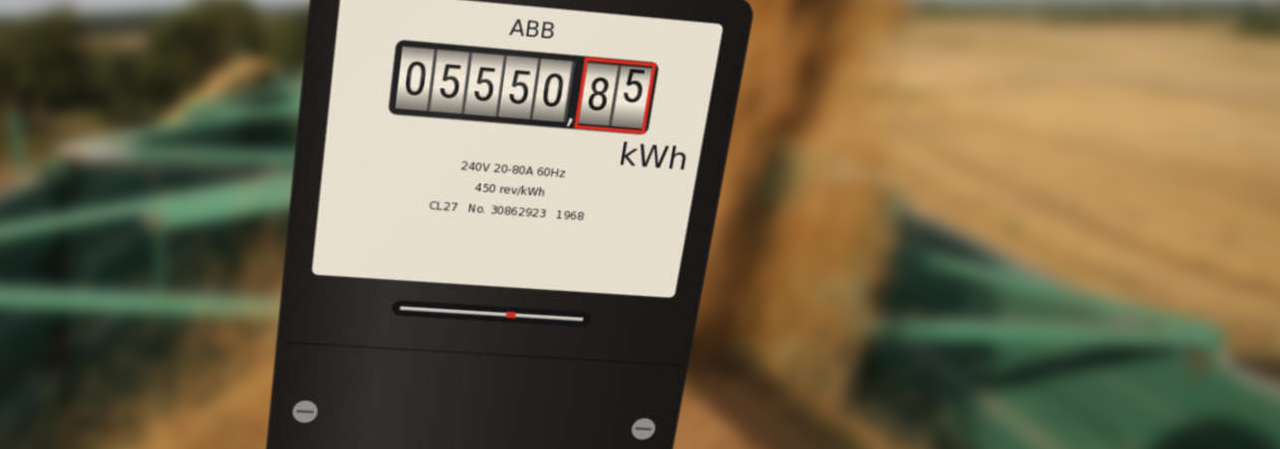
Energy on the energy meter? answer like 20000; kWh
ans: 5550.85; kWh
